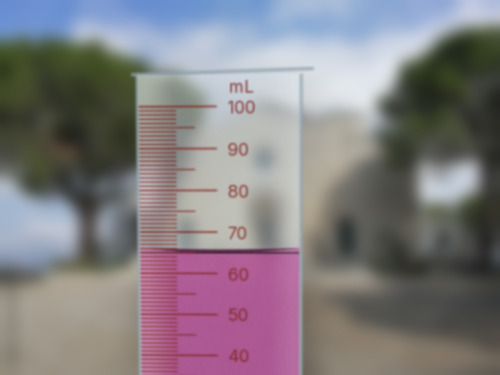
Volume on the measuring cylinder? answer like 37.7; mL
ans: 65; mL
